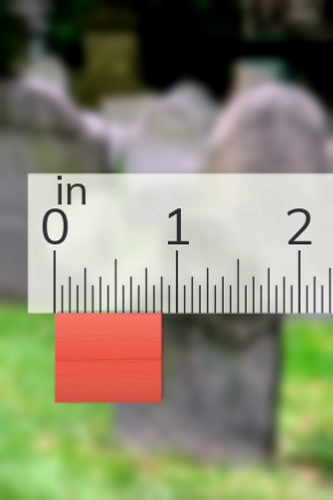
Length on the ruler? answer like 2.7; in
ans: 0.875; in
